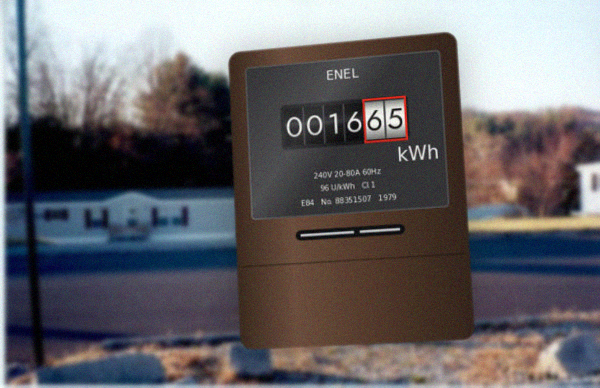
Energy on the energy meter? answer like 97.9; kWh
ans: 16.65; kWh
